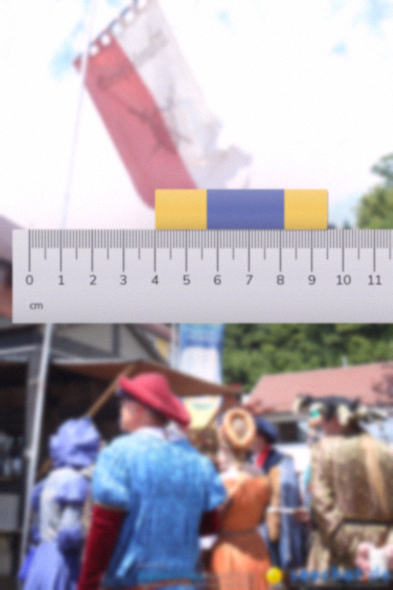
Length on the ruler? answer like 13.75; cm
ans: 5.5; cm
